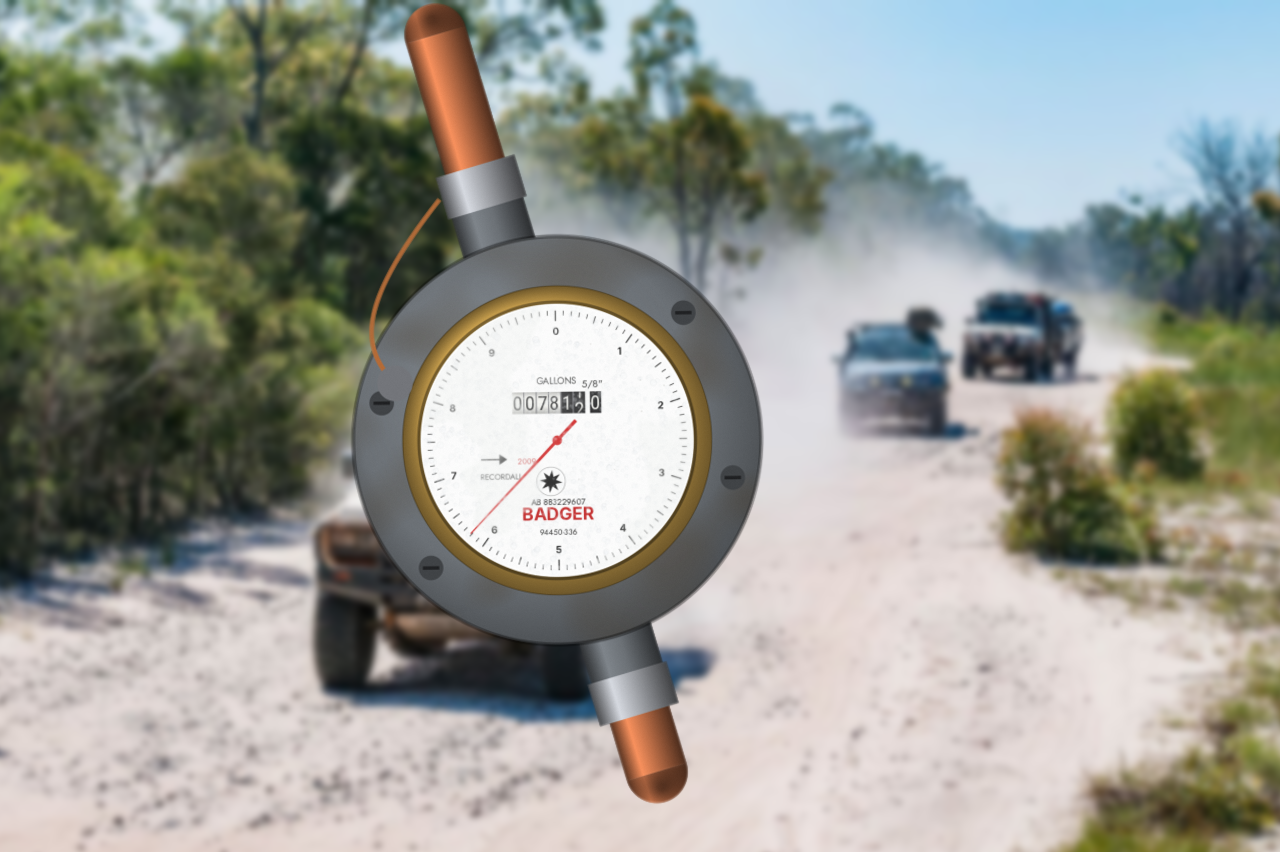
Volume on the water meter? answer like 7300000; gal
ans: 78116.2; gal
